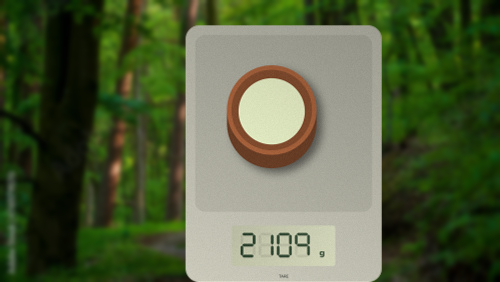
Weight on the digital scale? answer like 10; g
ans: 2109; g
